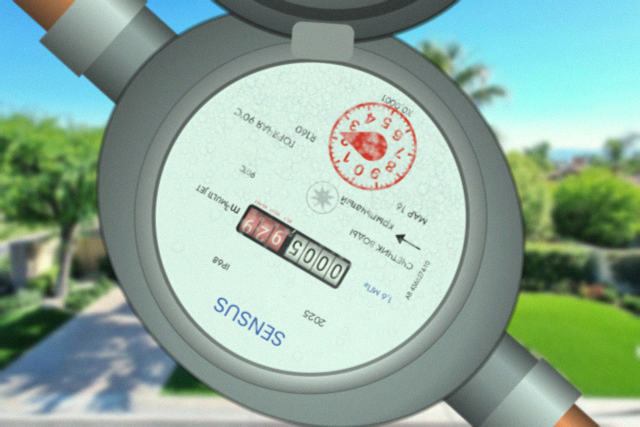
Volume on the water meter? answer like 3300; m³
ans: 5.9292; m³
